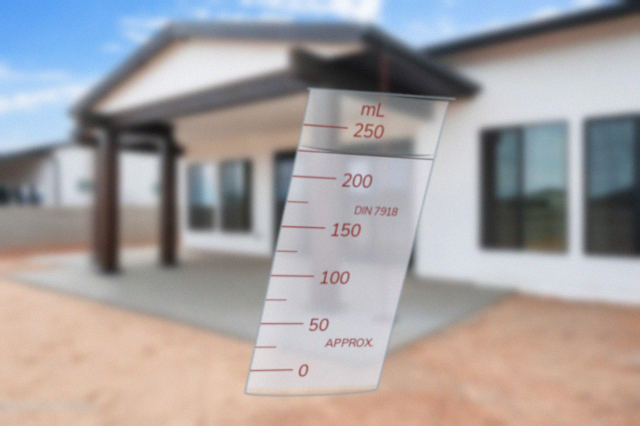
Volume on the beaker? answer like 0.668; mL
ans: 225; mL
